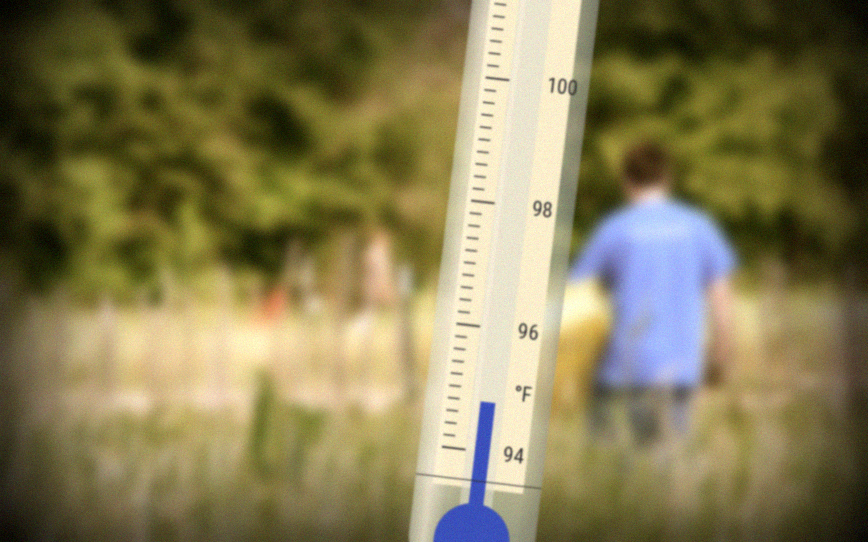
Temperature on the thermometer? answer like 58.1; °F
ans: 94.8; °F
